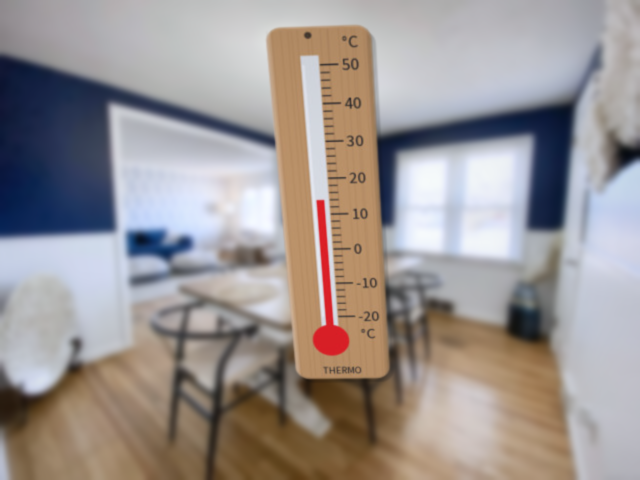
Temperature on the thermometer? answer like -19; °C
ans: 14; °C
